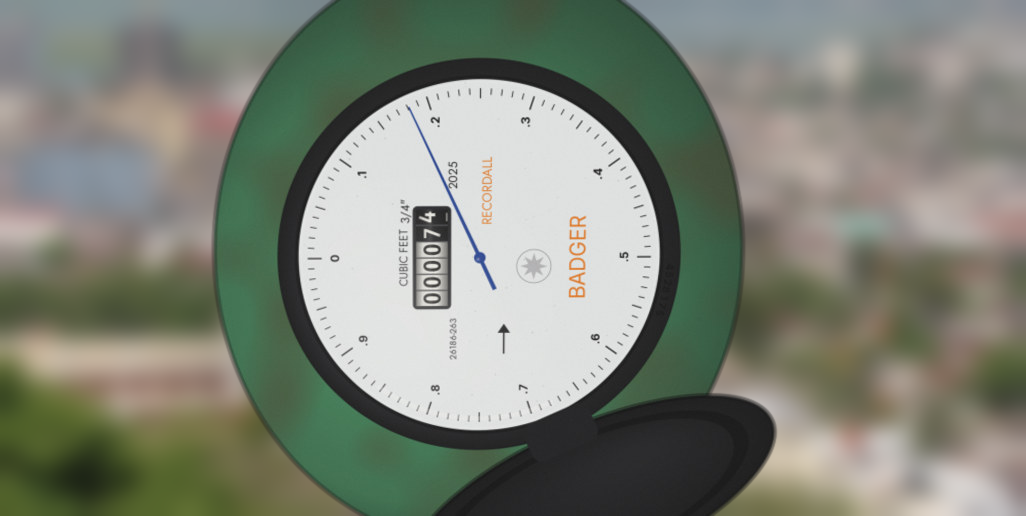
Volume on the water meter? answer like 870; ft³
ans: 74.18; ft³
